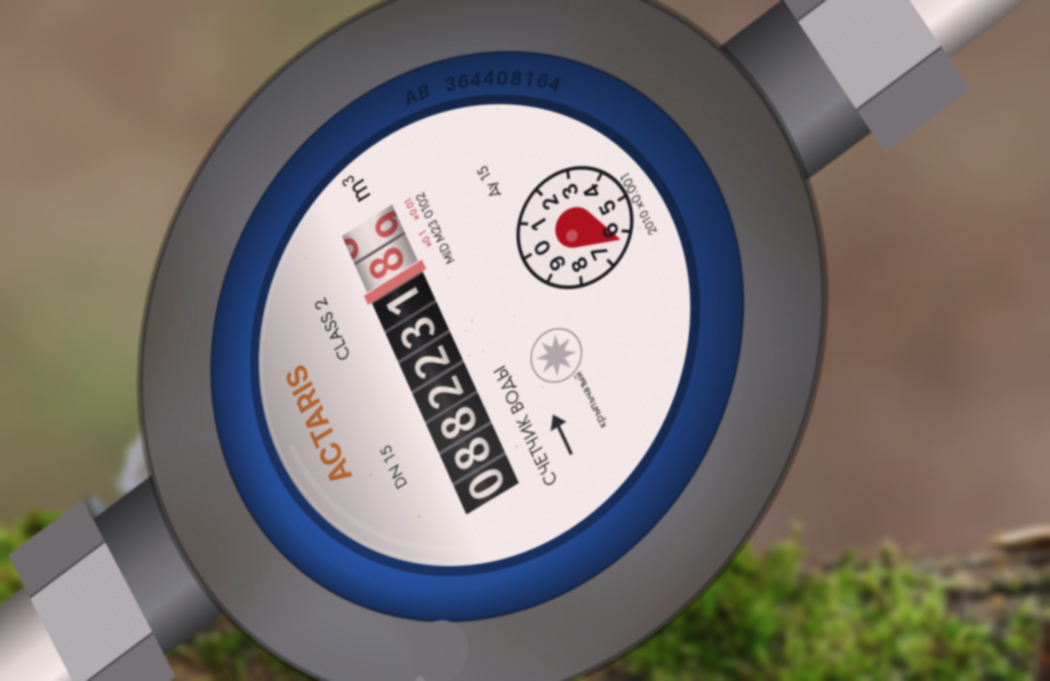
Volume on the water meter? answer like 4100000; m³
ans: 882231.886; m³
